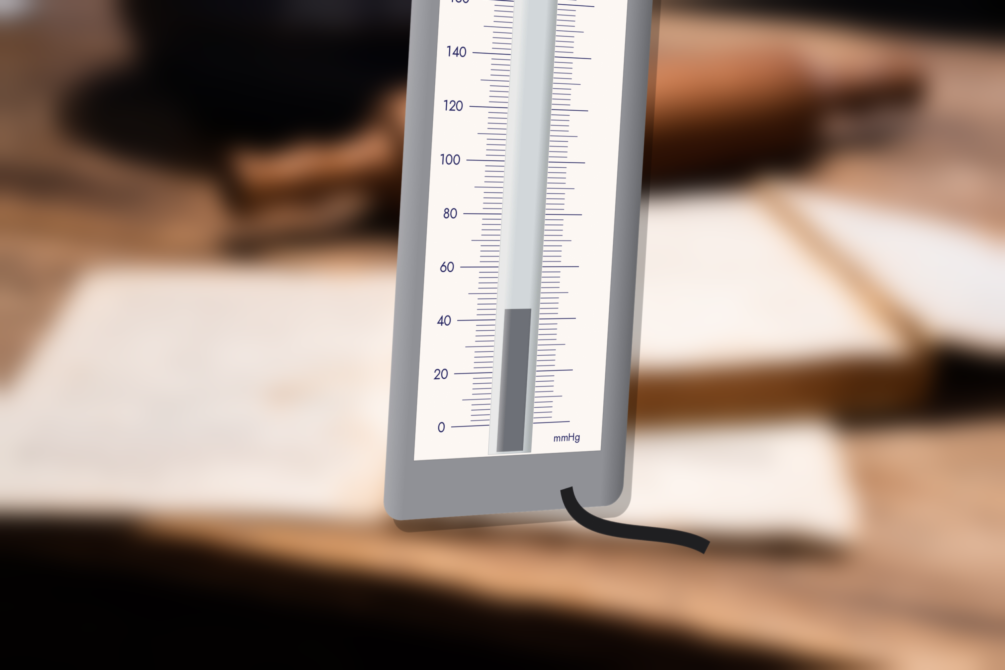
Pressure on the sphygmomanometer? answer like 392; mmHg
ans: 44; mmHg
